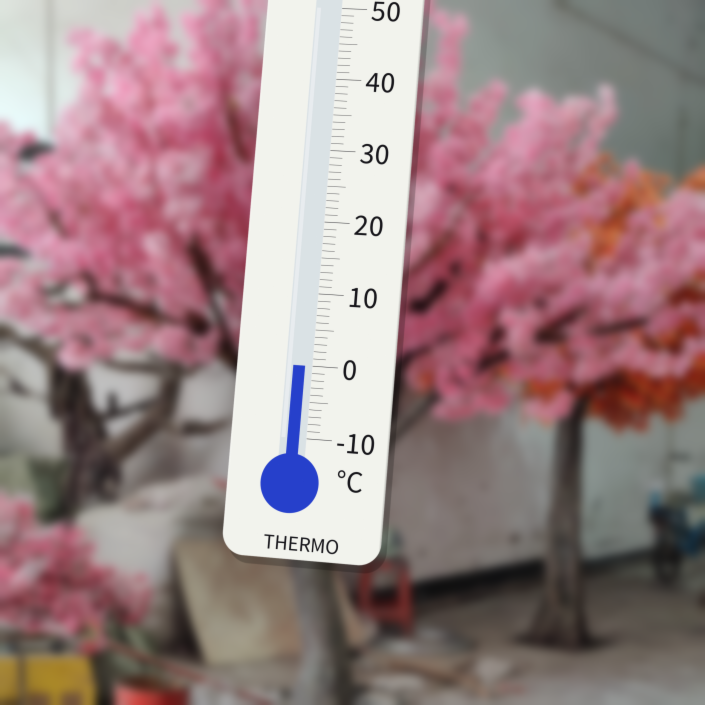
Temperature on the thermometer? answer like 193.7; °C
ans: 0; °C
